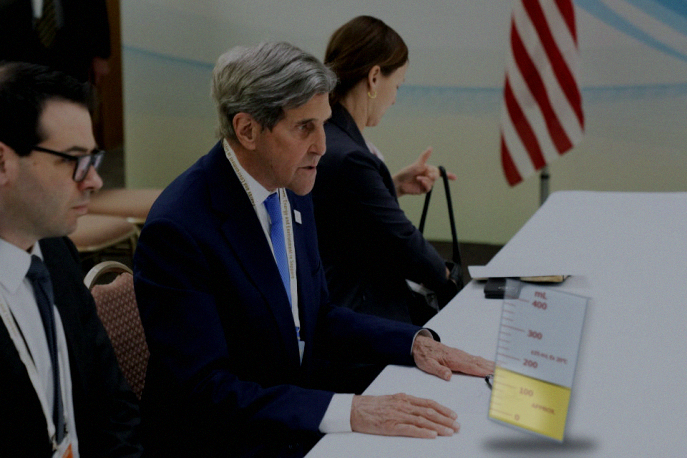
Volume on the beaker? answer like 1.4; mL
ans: 150; mL
